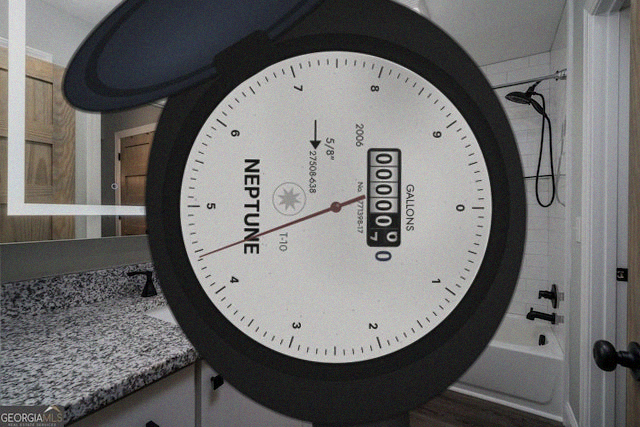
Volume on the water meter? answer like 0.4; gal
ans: 64.4; gal
